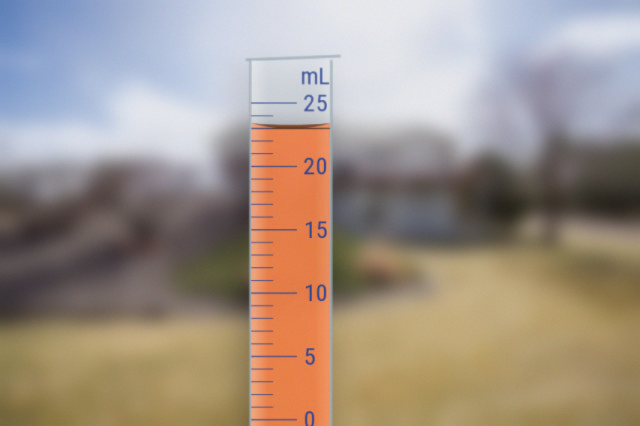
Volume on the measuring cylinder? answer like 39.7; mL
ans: 23; mL
